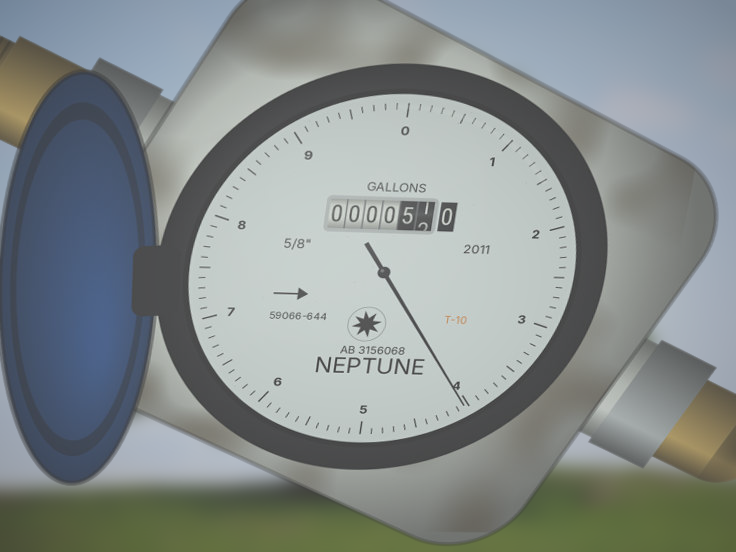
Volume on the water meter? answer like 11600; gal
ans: 514.0; gal
